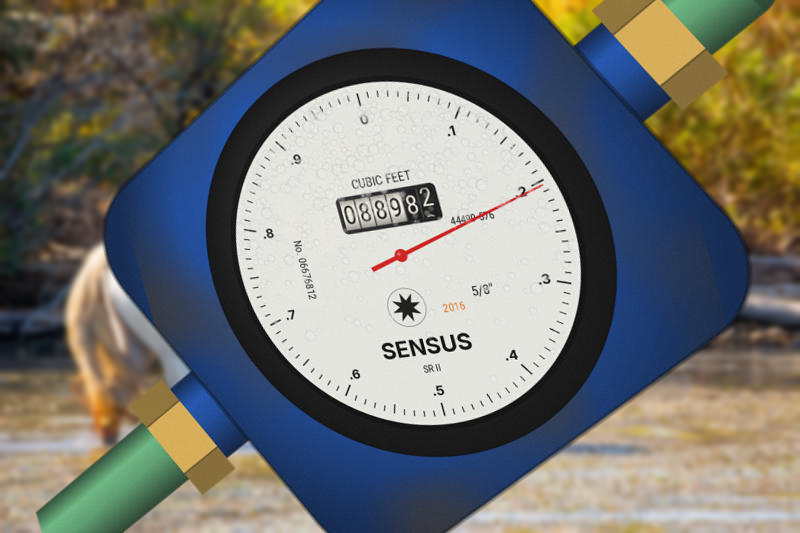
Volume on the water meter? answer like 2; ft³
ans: 88982.20; ft³
